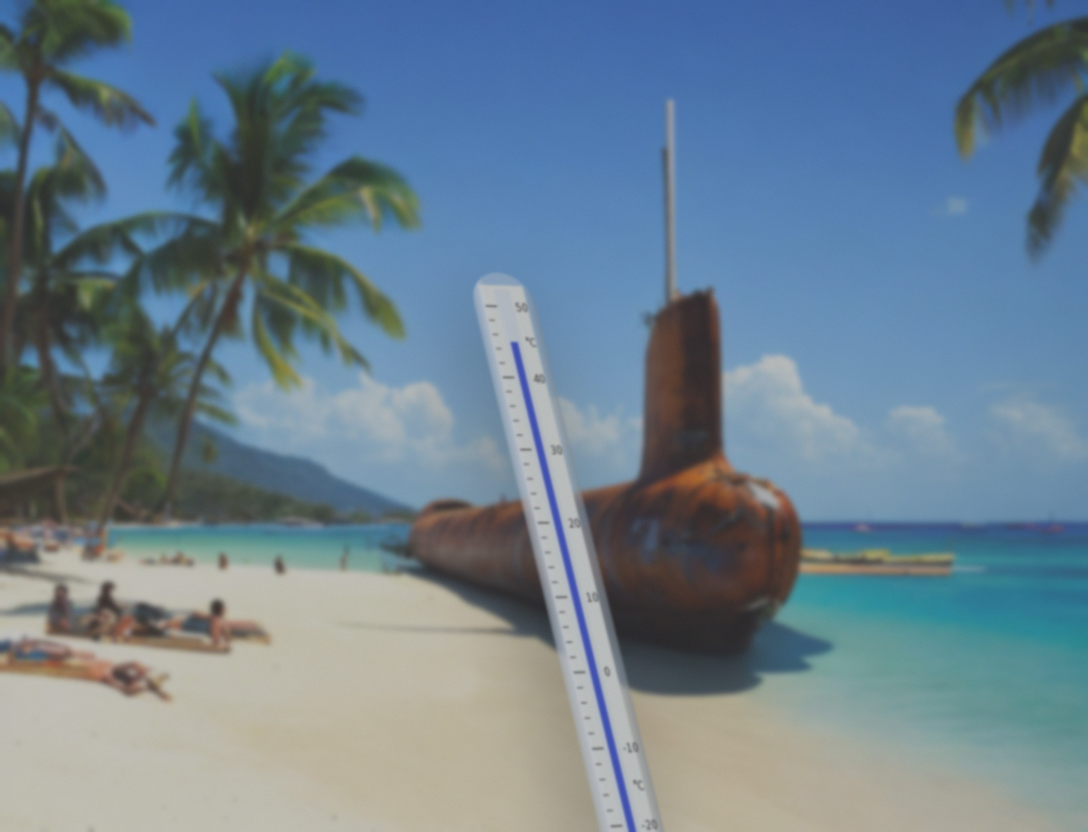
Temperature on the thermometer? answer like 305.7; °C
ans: 45; °C
